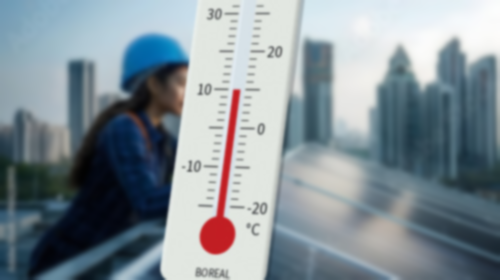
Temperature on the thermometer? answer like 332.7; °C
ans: 10; °C
